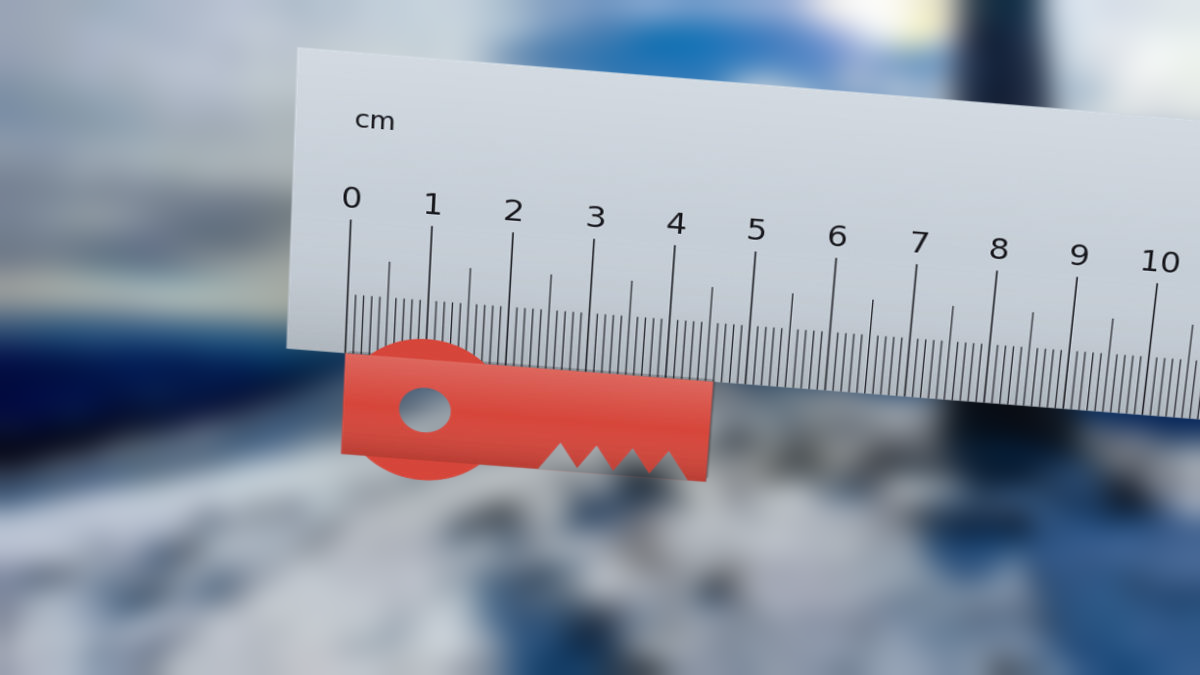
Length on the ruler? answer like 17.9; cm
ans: 4.6; cm
